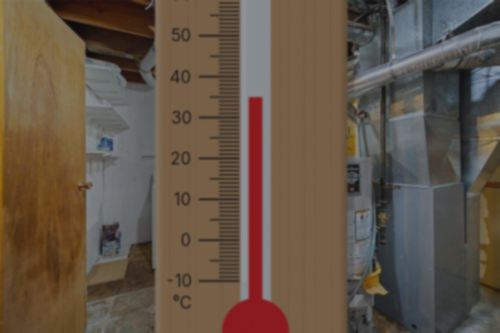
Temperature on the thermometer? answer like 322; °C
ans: 35; °C
